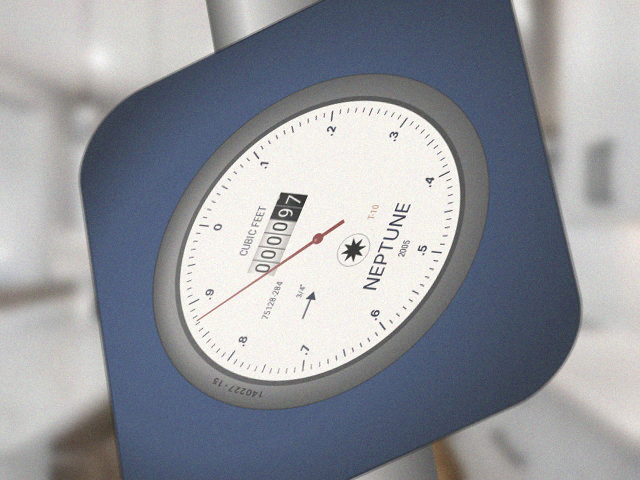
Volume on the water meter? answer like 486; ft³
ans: 96.87; ft³
